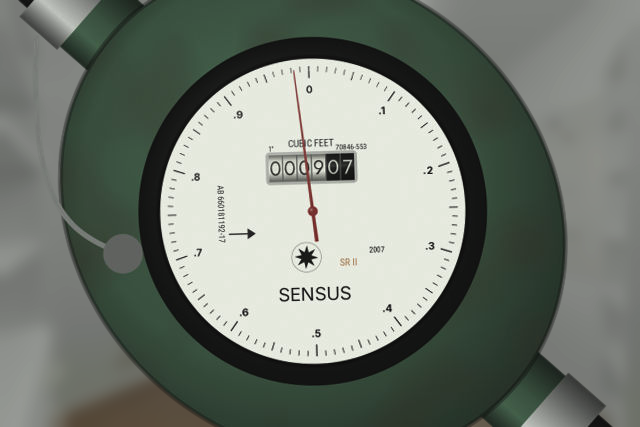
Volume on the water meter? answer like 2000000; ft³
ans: 906.98; ft³
